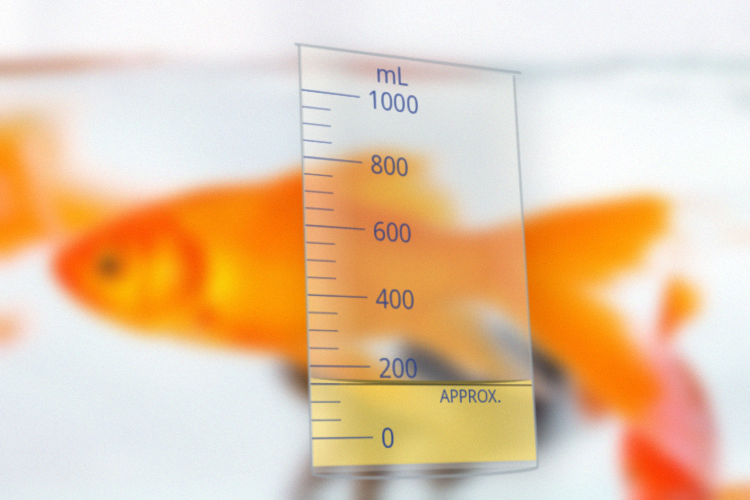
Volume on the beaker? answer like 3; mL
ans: 150; mL
